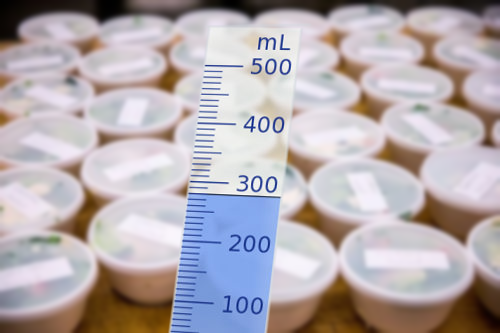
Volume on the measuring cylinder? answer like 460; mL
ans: 280; mL
